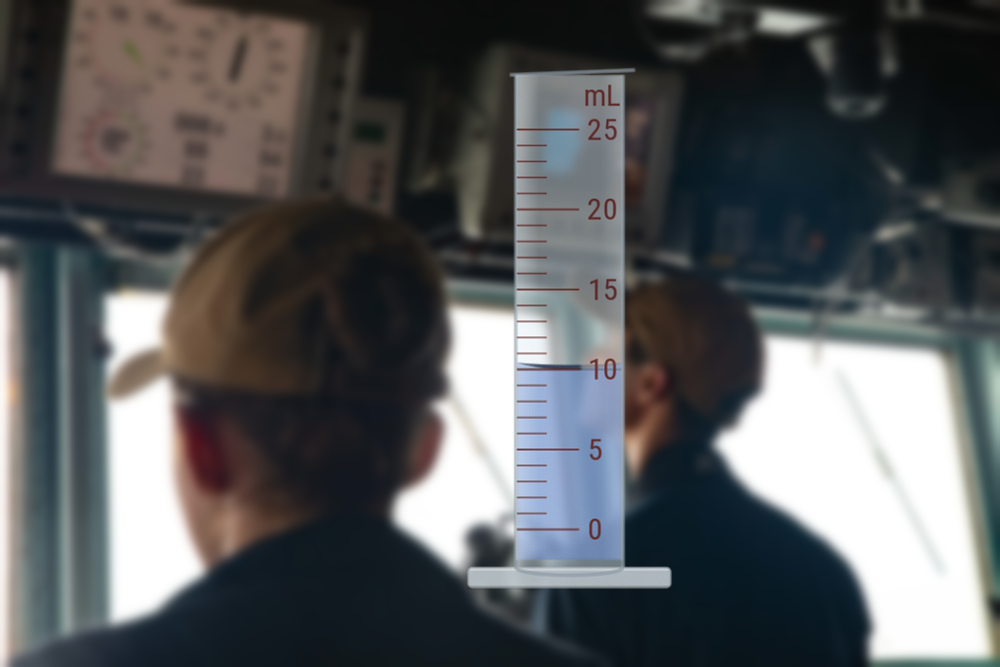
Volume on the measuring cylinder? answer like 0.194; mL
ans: 10; mL
